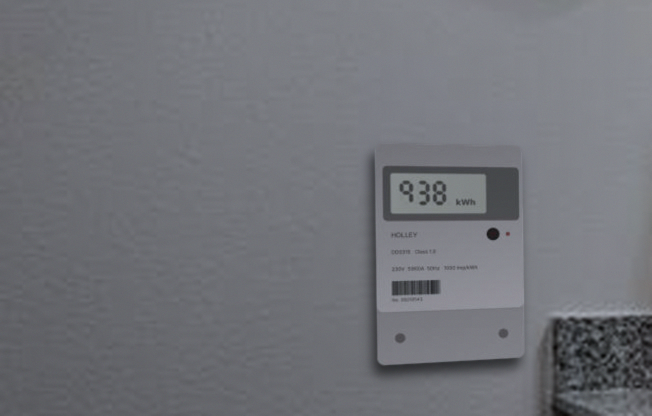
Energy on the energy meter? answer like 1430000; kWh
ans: 938; kWh
